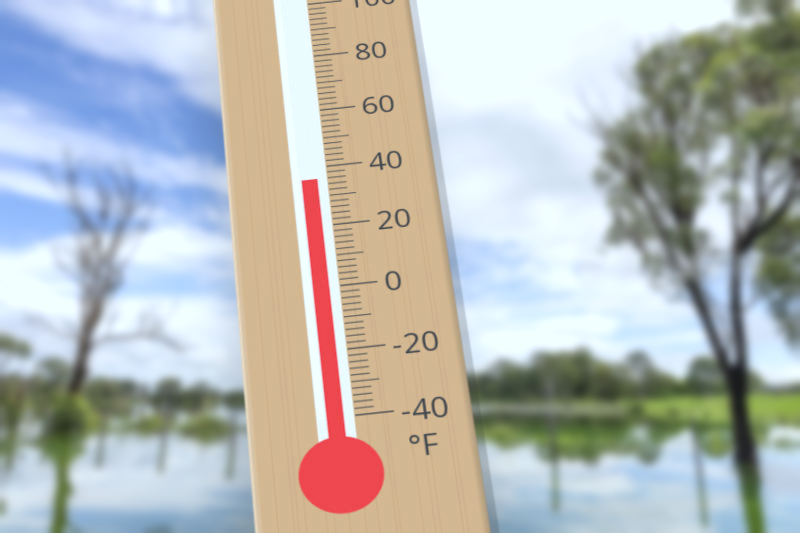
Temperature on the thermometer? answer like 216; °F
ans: 36; °F
